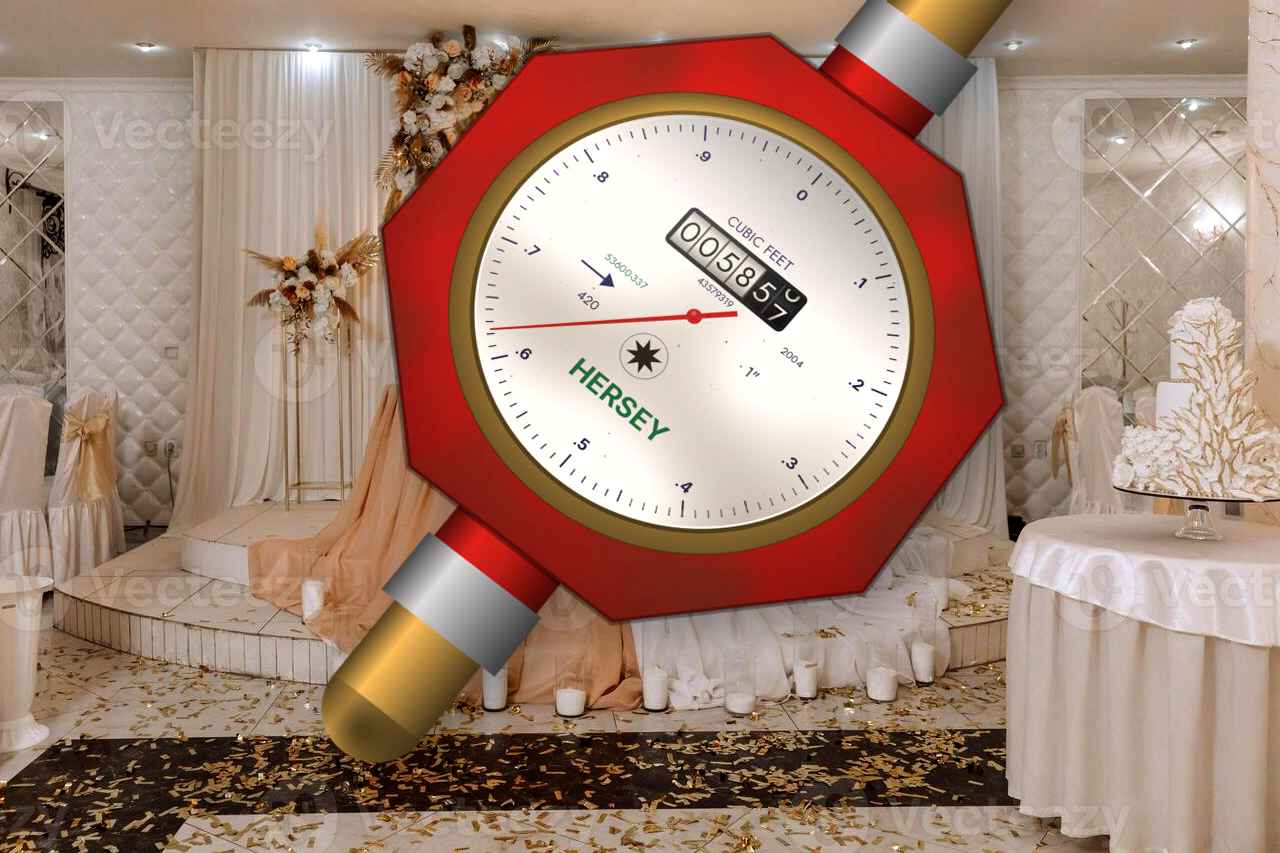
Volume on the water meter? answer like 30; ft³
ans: 5856.62; ft³
